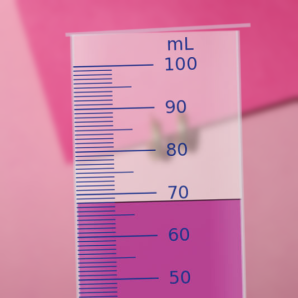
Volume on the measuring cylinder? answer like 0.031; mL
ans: 68; mL
